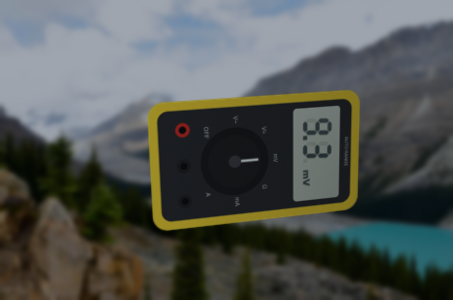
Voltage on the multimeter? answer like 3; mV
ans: 9.3; mV
